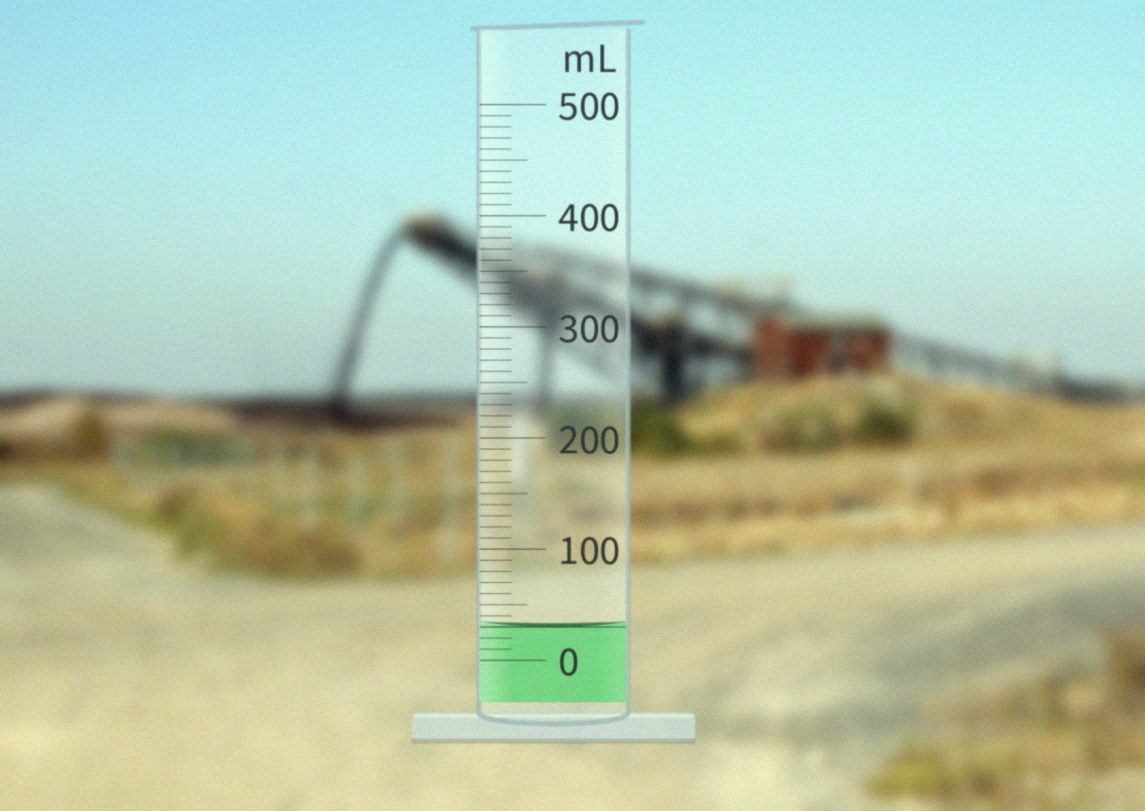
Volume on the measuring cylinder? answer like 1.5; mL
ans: 30; mL
